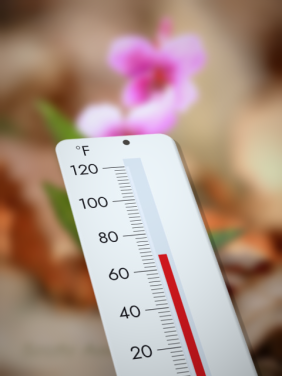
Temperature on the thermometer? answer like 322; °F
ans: 68; °F
